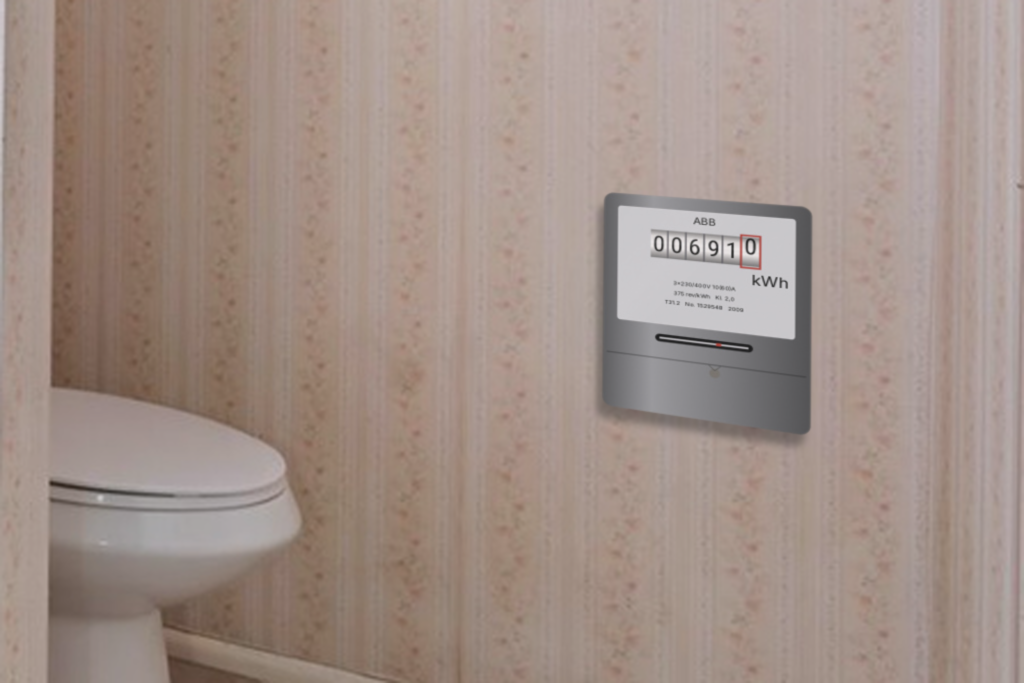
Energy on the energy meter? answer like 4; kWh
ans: 691.0; kWh
